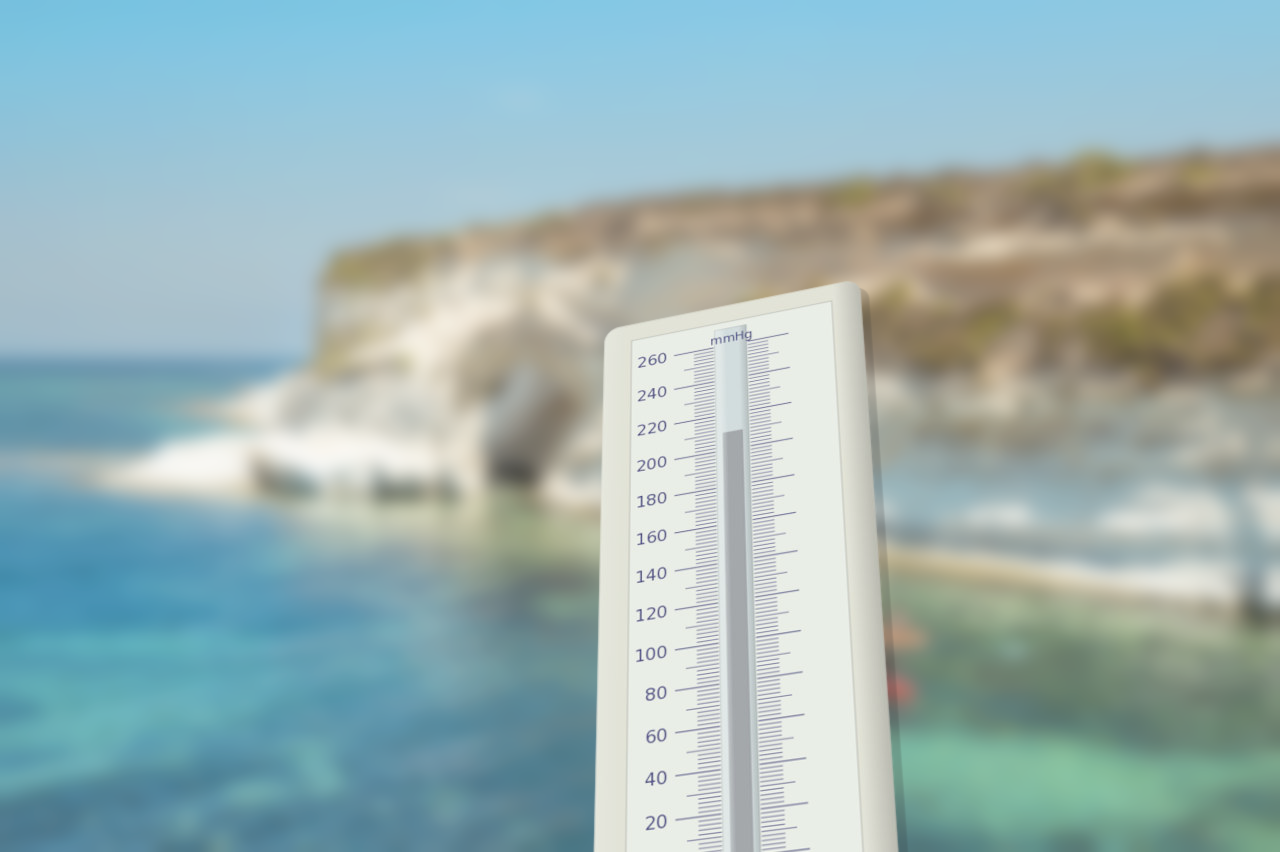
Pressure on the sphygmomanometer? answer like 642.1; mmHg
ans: 210; mmHg
